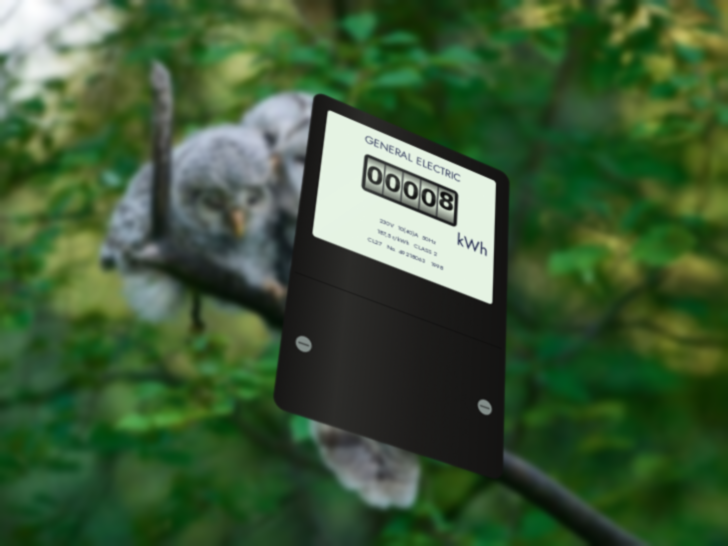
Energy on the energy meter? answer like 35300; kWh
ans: 8; kWh
